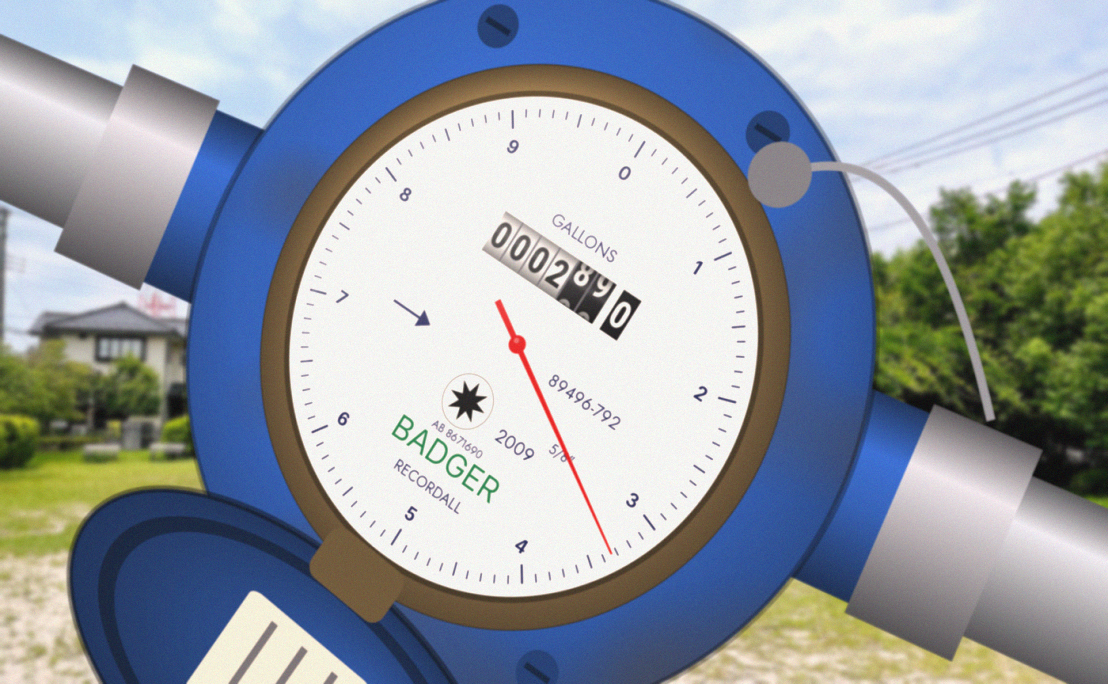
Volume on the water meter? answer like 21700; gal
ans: 2893.3; gal
